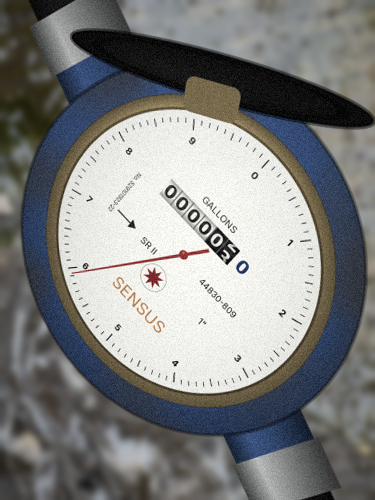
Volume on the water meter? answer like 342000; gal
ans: 25.9; gal
